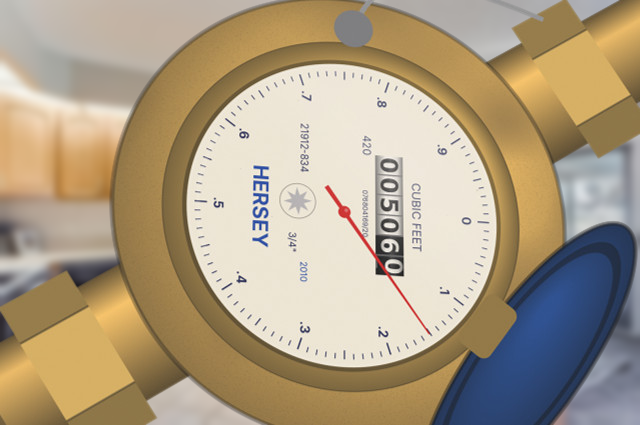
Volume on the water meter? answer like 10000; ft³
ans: 5060.15; ft³
